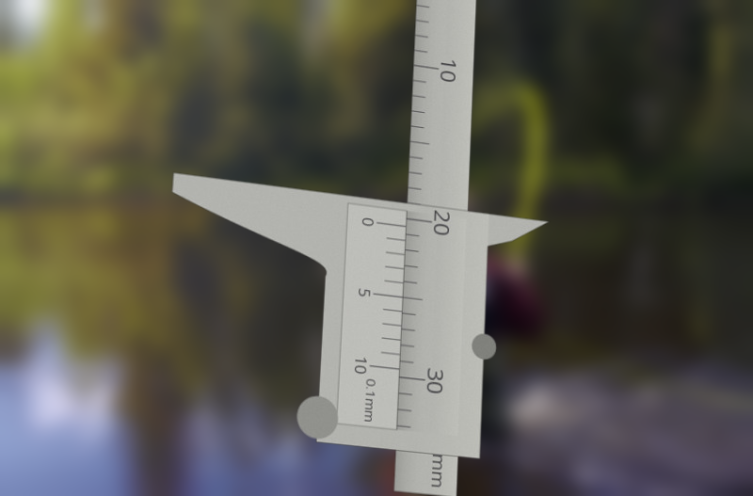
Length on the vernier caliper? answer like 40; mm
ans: 20.5; mm
